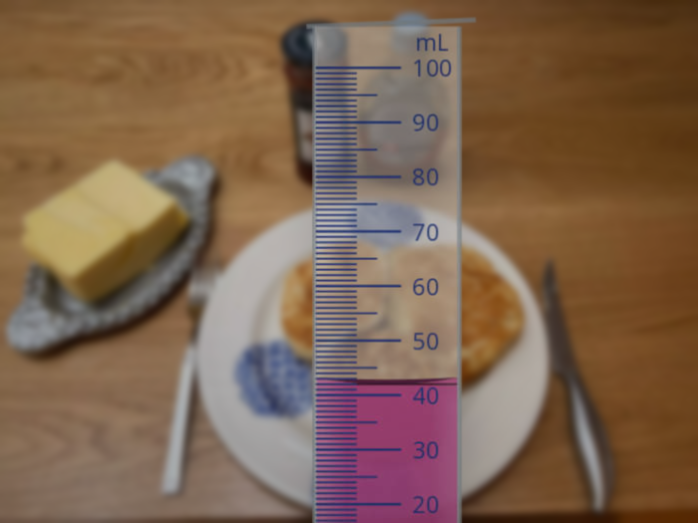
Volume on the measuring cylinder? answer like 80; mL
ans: 42; mL
